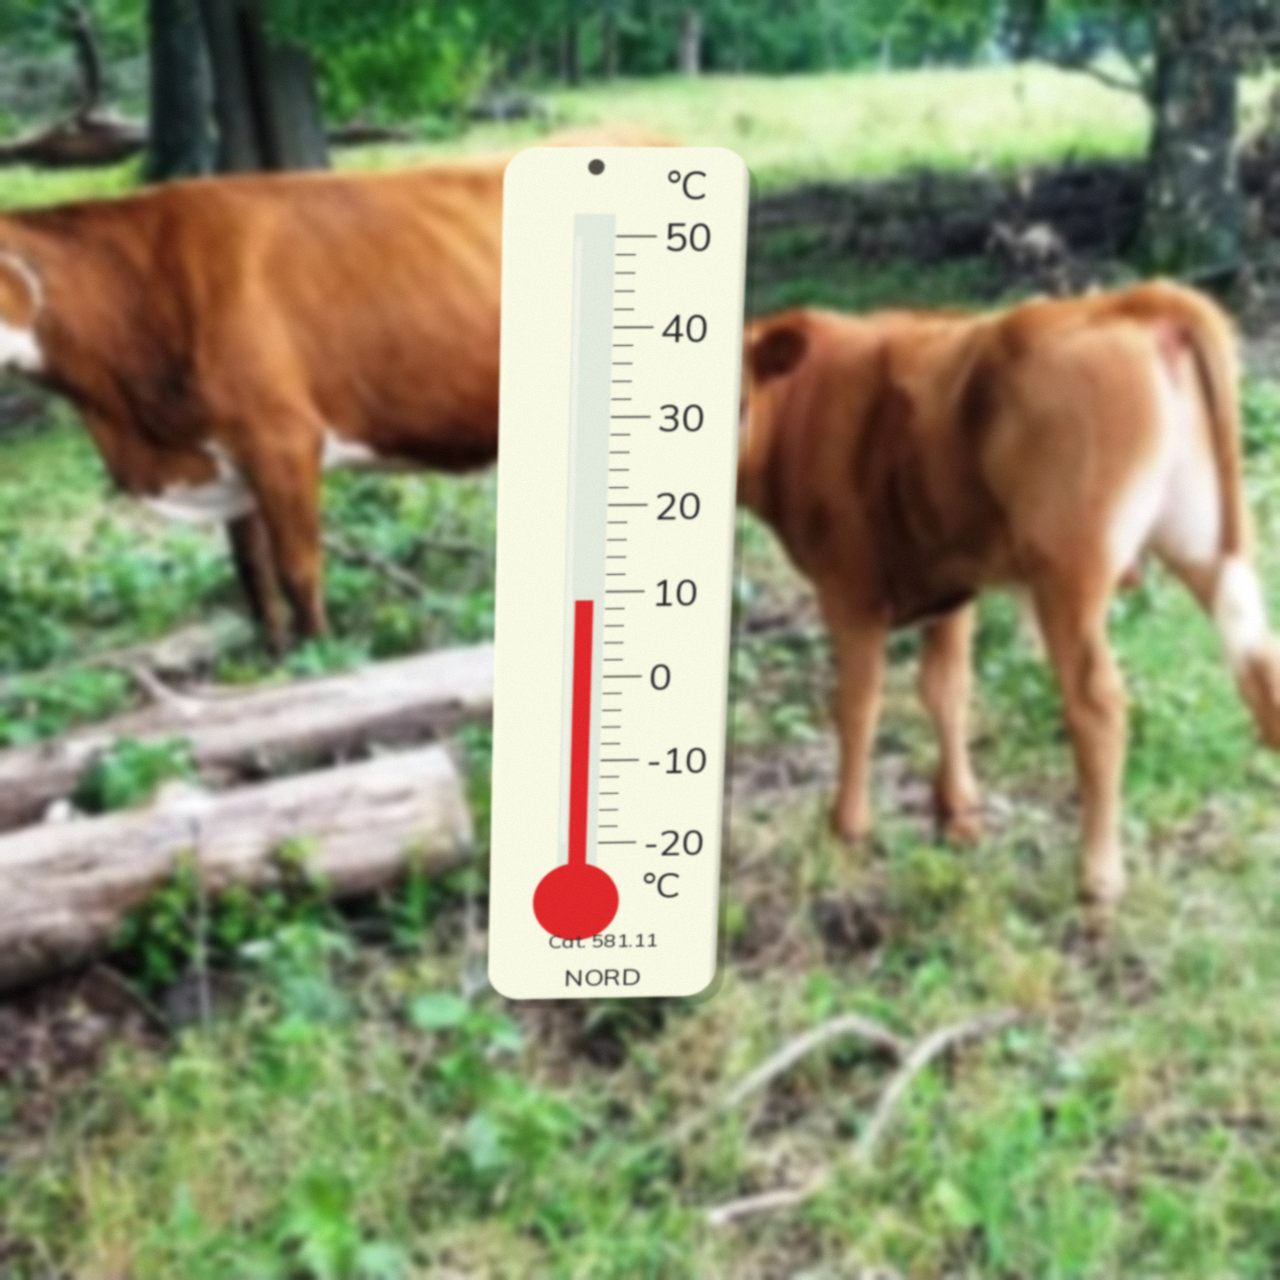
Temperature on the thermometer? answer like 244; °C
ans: 9; °C
